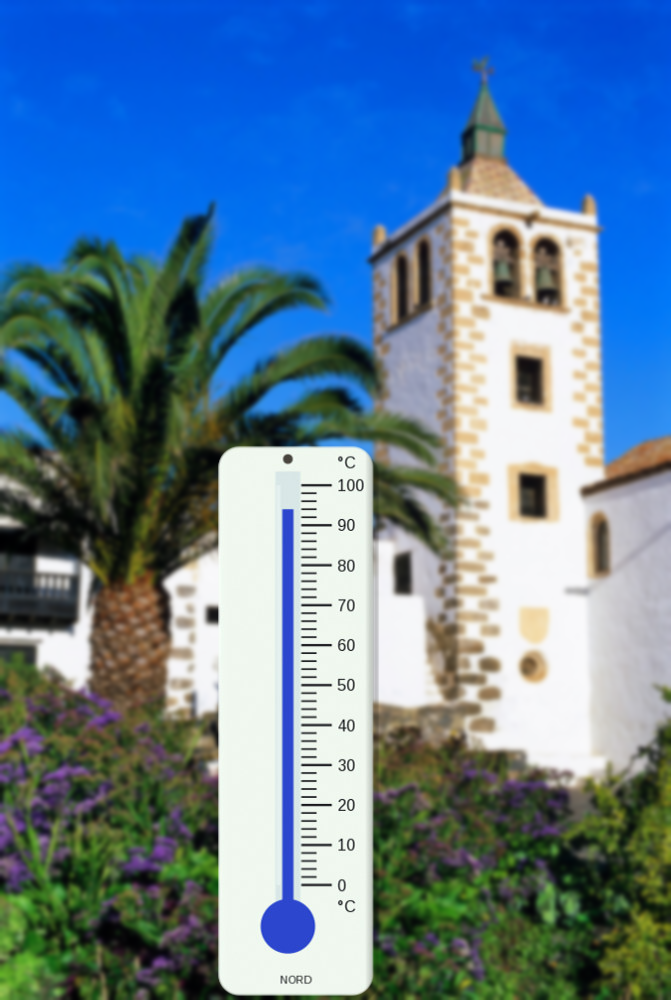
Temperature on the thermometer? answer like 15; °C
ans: 94; °C
